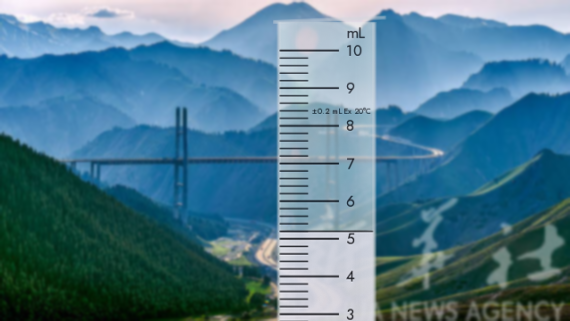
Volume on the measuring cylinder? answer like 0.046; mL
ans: 5.2; mL
